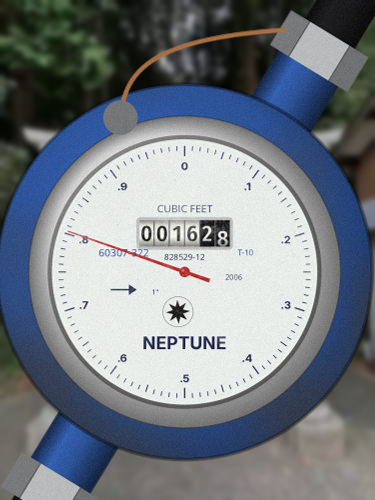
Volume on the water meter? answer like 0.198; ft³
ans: 1627.80; ft³
